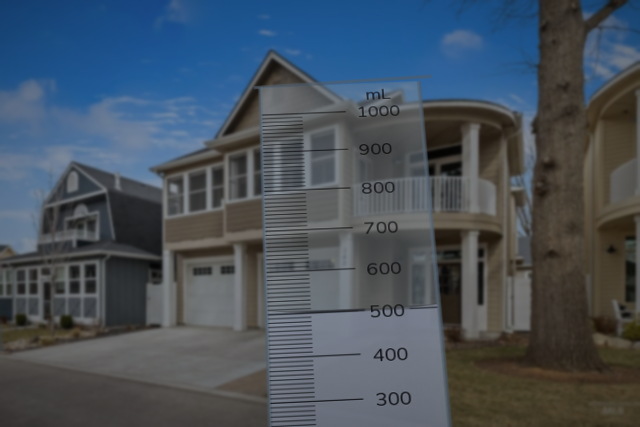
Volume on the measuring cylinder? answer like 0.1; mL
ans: 500; mL
